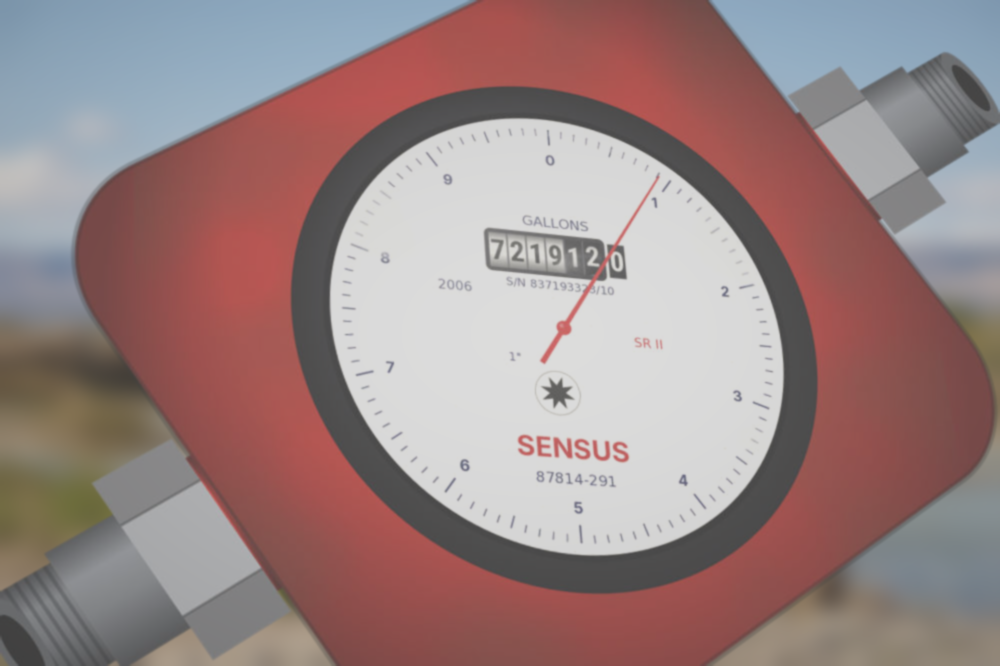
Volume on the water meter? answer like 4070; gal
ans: 7219120.9; gal
